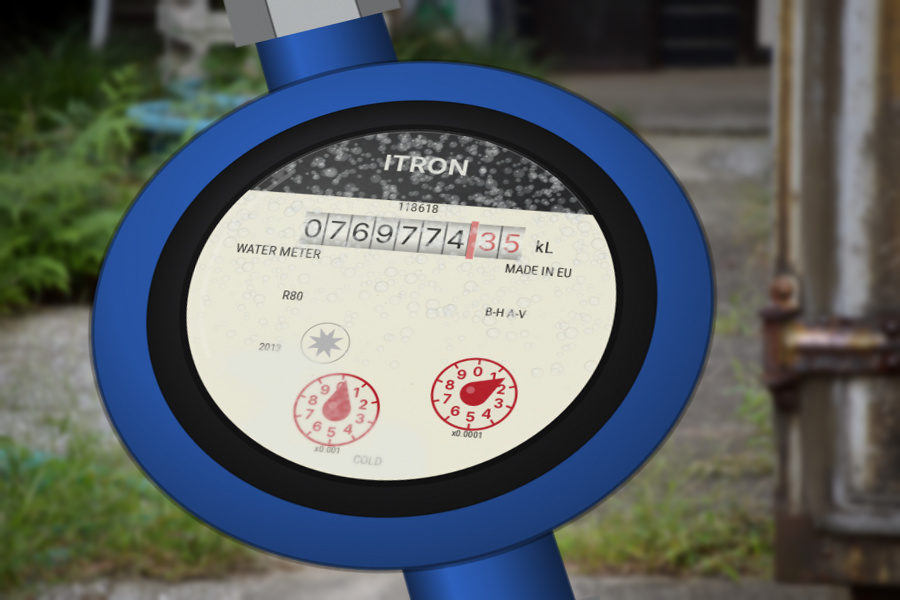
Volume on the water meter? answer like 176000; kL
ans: 769774.3501; kL
